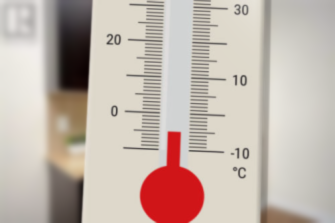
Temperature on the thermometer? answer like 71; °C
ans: -5; °C
